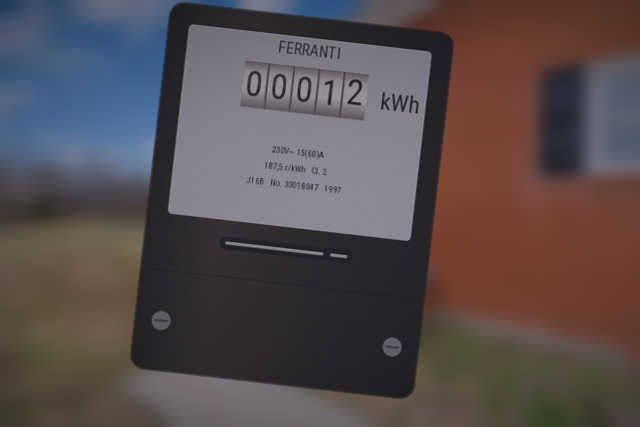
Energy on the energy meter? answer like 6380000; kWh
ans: 12; kWh
